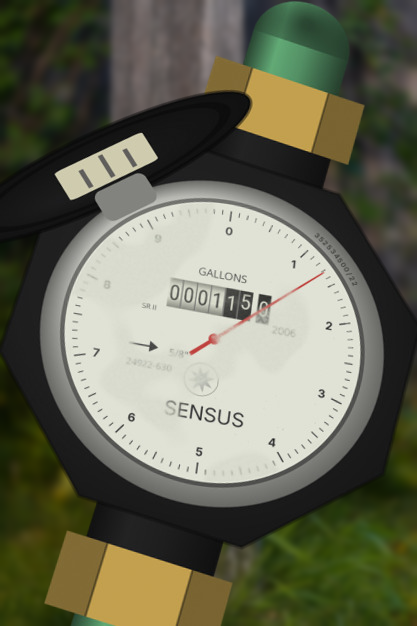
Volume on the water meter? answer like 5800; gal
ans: 1151.3; gal
